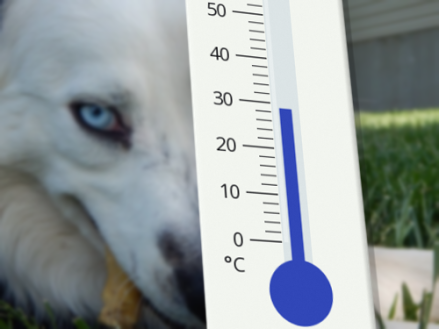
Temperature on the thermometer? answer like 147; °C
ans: 29; °C
